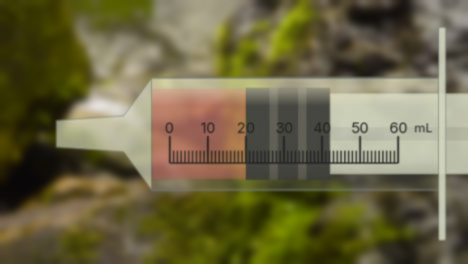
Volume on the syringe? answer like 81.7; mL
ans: 20; mL
